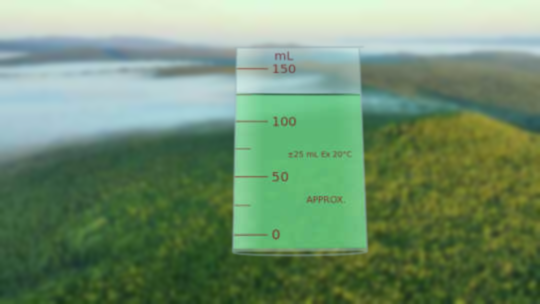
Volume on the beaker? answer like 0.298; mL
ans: 125; mL
